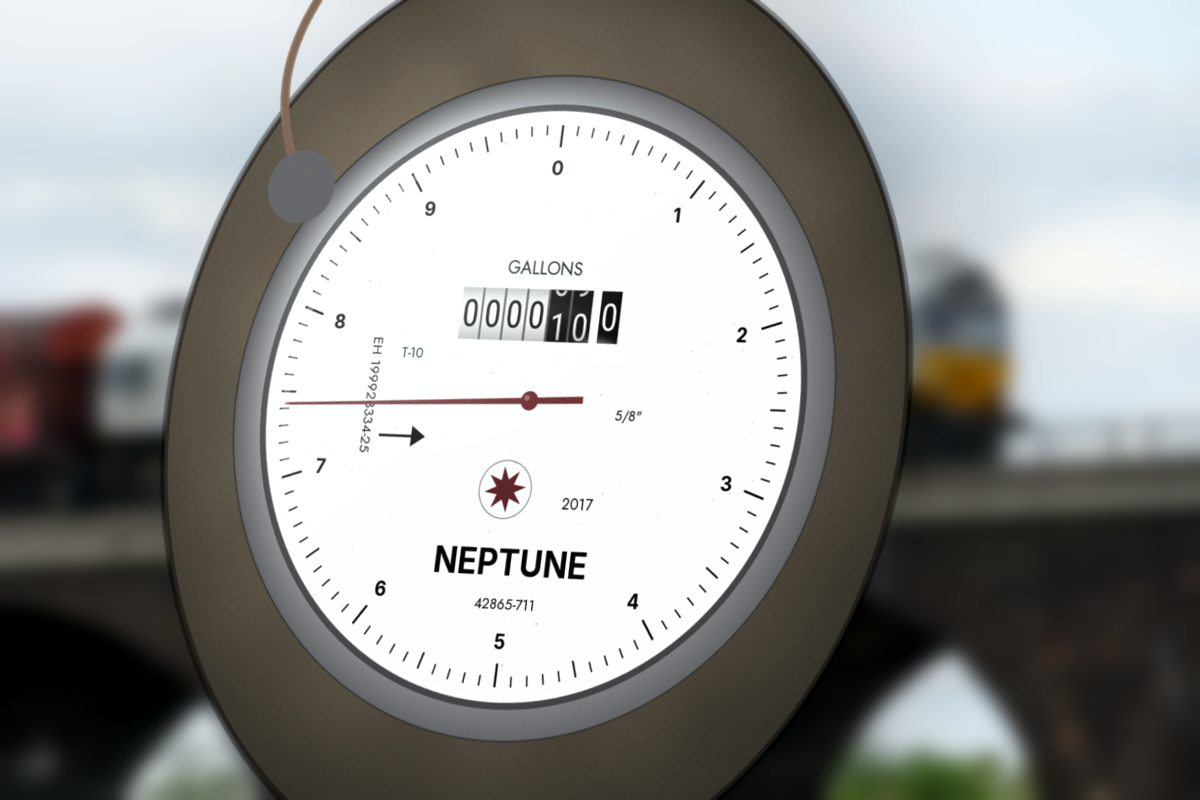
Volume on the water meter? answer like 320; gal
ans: 97.4; gal
